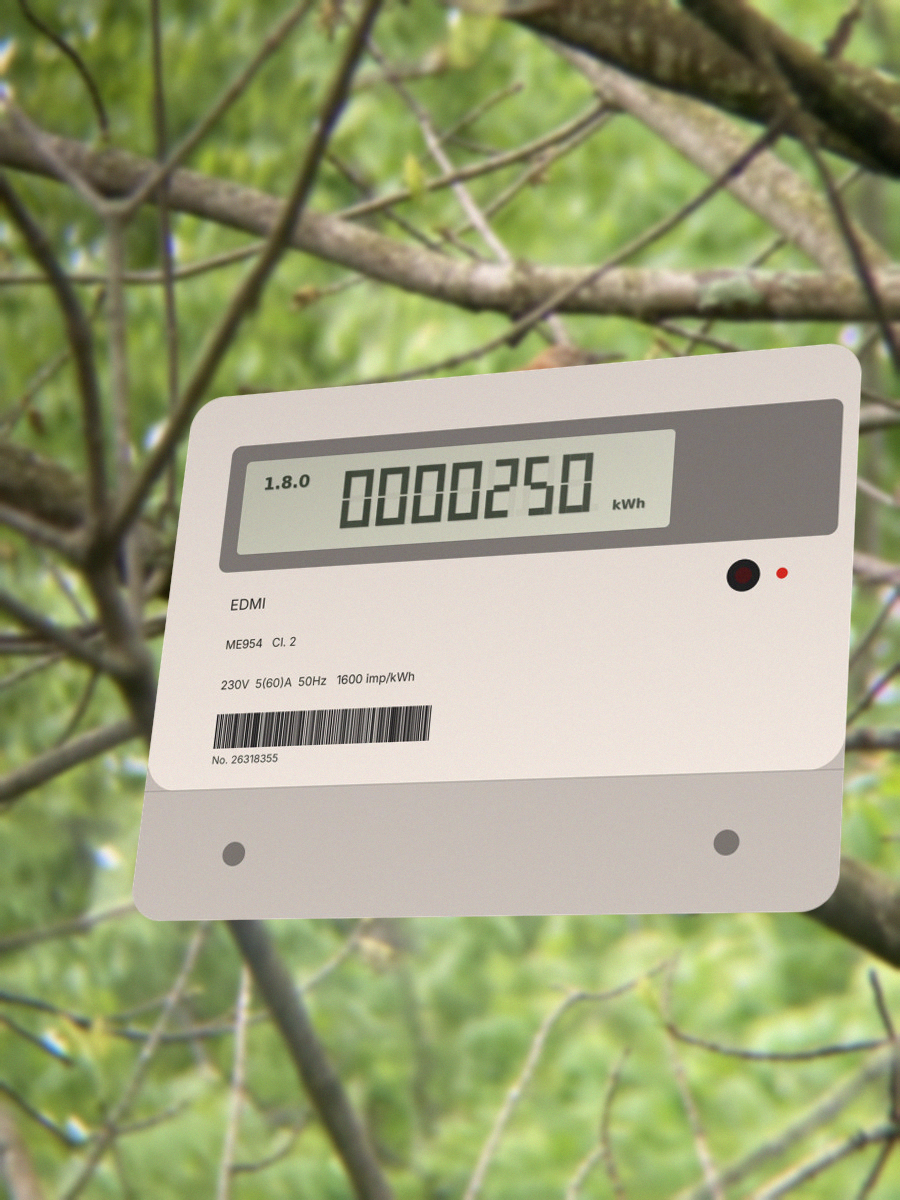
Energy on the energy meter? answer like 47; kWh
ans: 250; kWh
